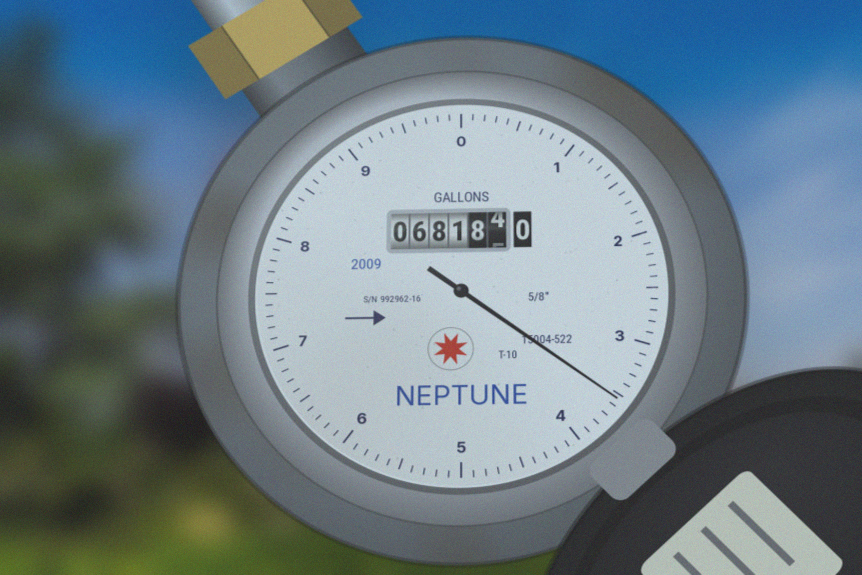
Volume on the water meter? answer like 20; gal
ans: 681843.5; gal
